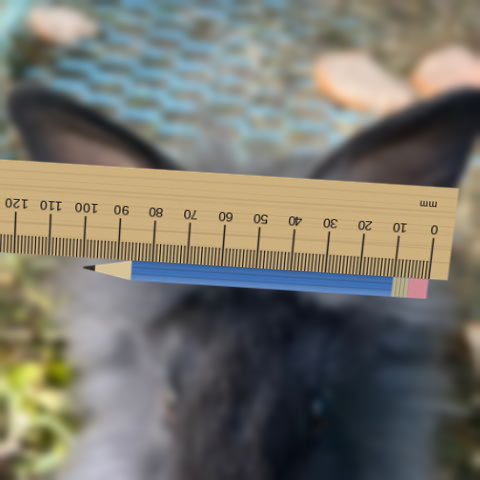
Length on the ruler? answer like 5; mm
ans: 100; mm
